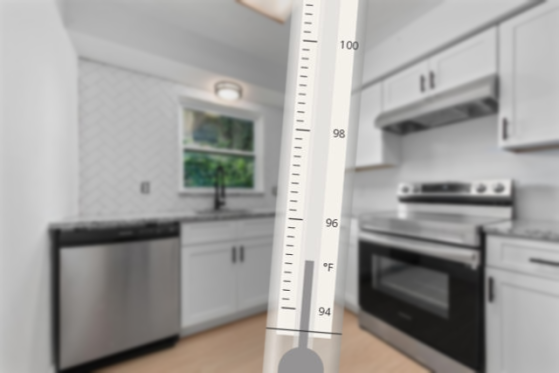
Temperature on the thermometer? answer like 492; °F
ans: 95.1; °F
